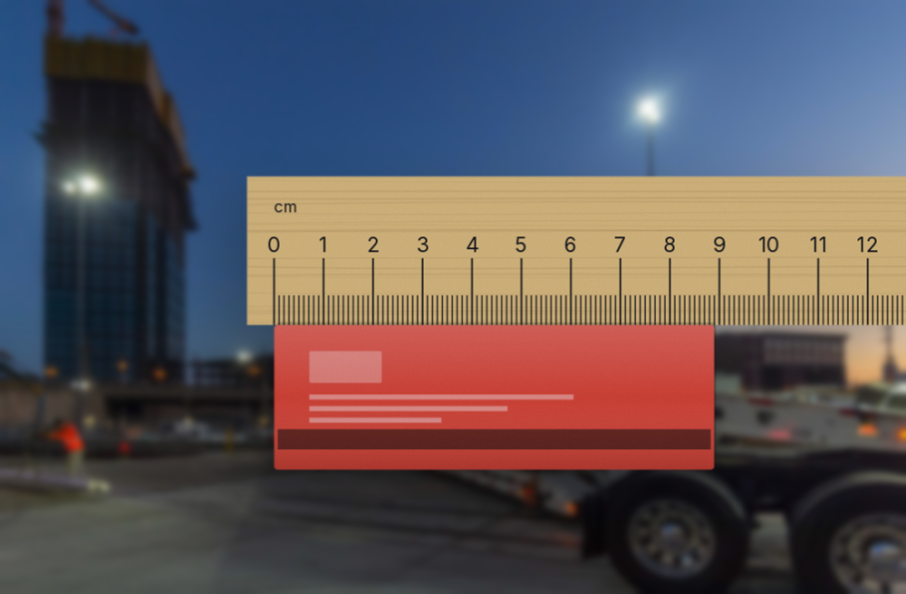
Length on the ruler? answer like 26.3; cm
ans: 8.9; cm
